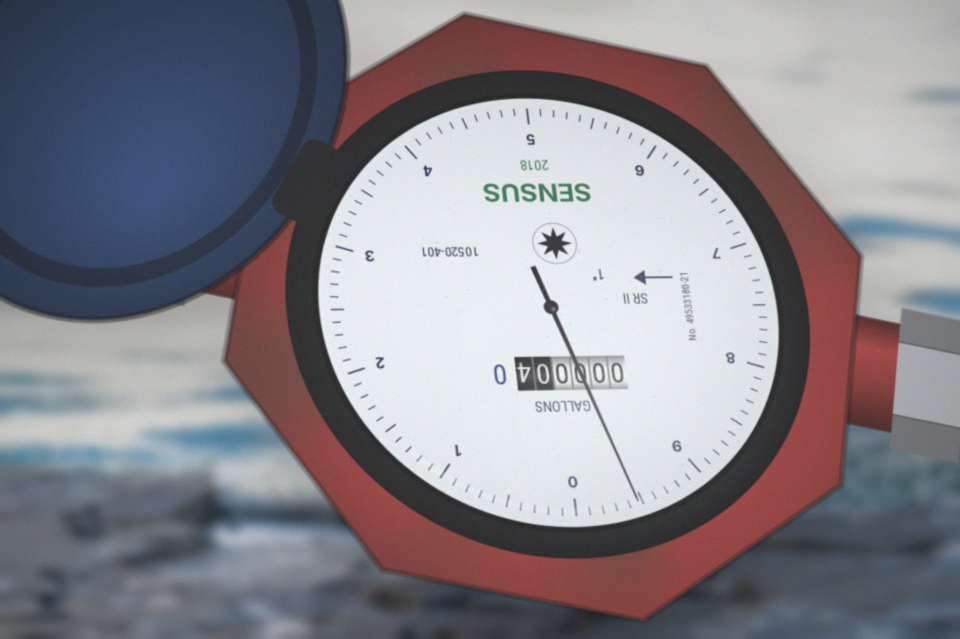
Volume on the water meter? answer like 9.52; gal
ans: 39.5; gal
